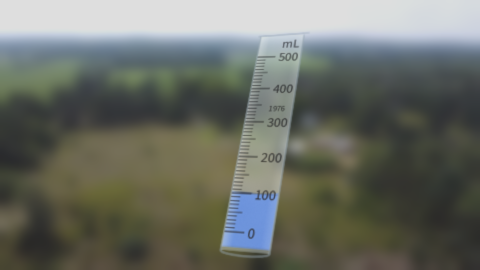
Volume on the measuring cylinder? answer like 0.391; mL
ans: 100; mL
